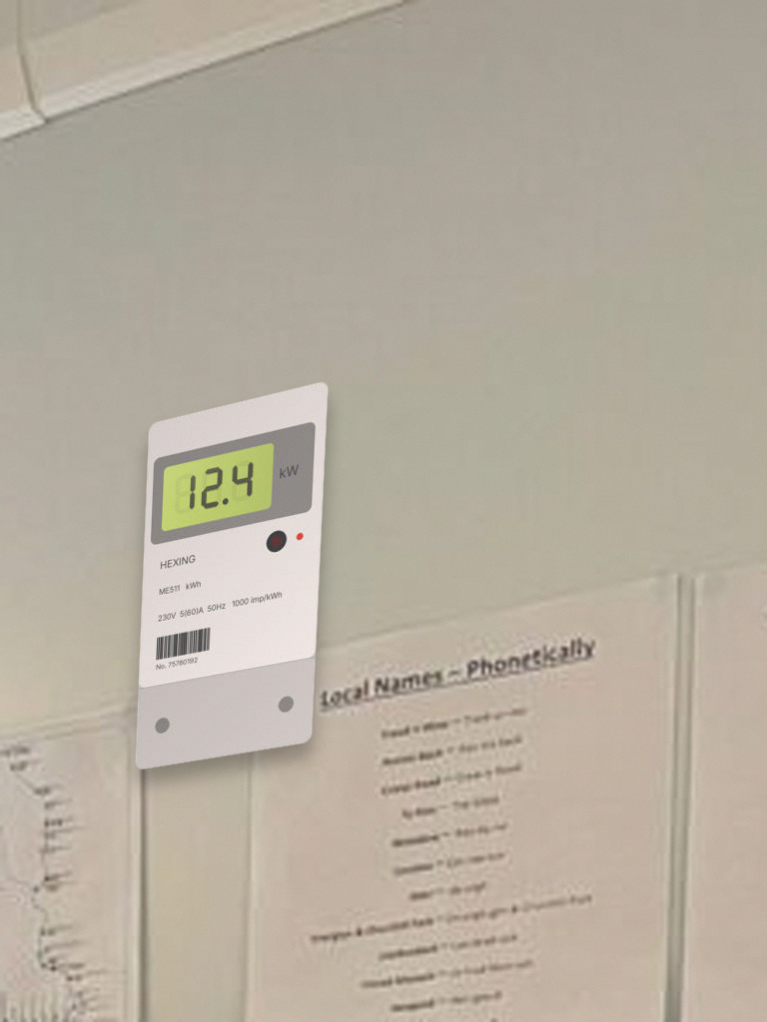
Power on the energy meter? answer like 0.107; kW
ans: 12.4; kW
